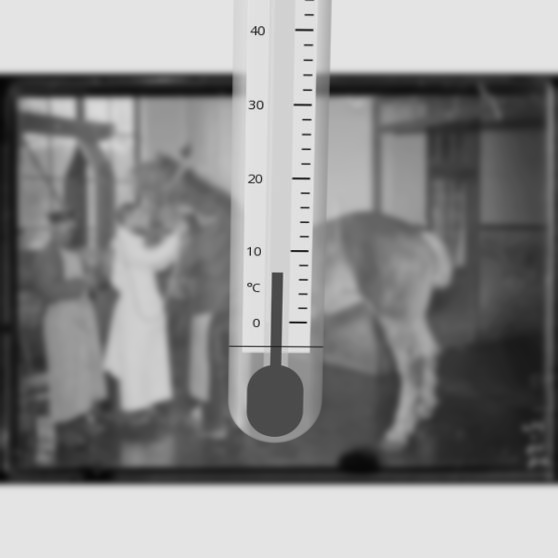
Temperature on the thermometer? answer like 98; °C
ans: 7; °C
